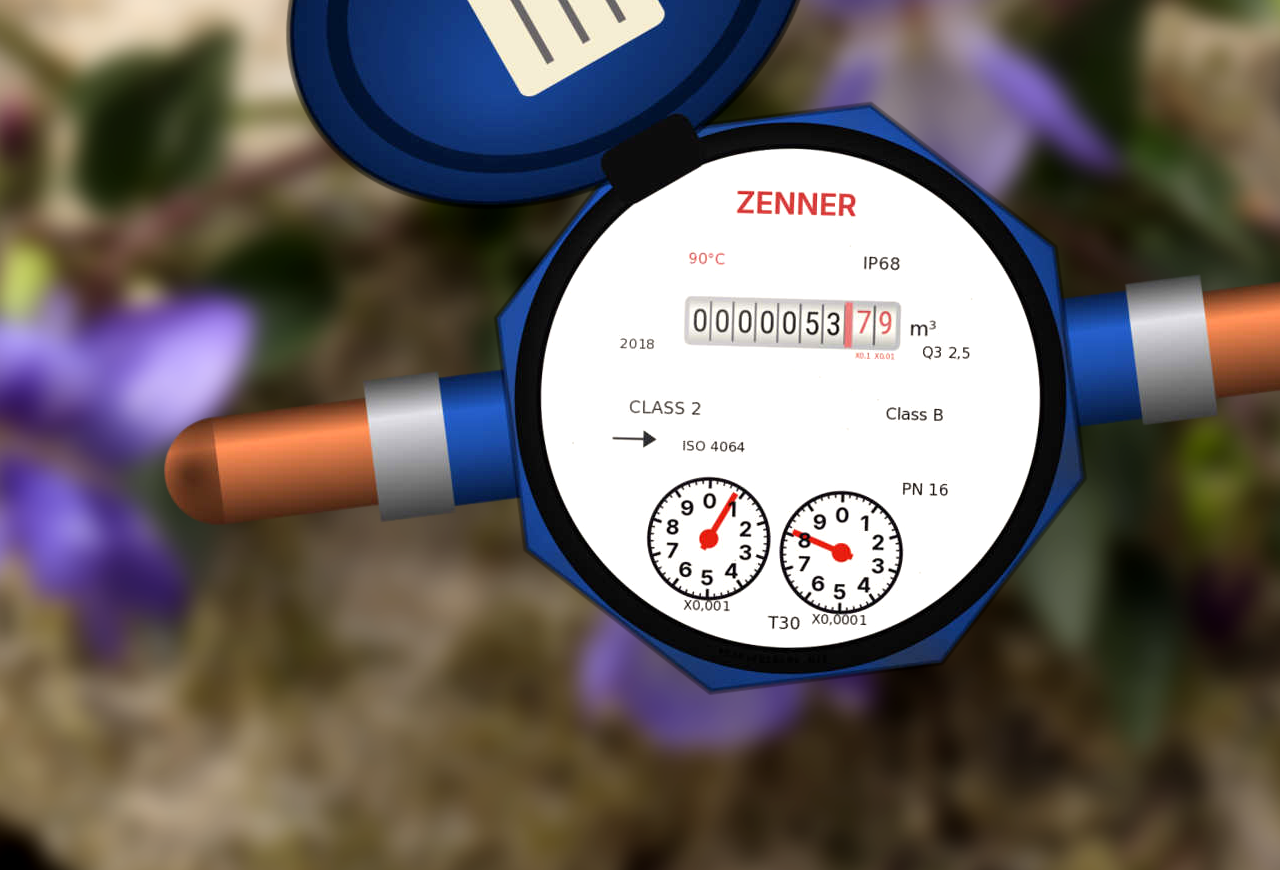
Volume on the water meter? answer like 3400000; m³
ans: 53.7908; m³
